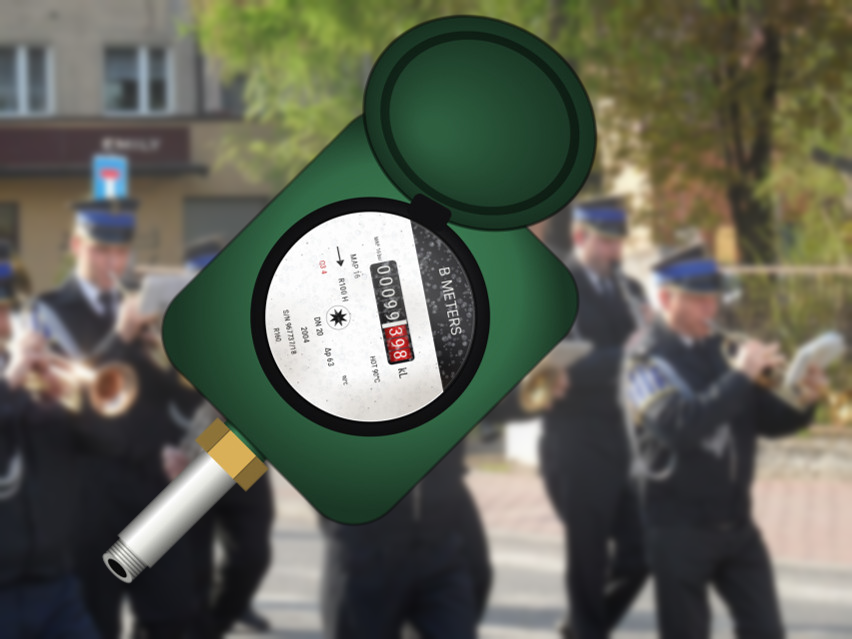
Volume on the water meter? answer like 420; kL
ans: 99.398; kL
